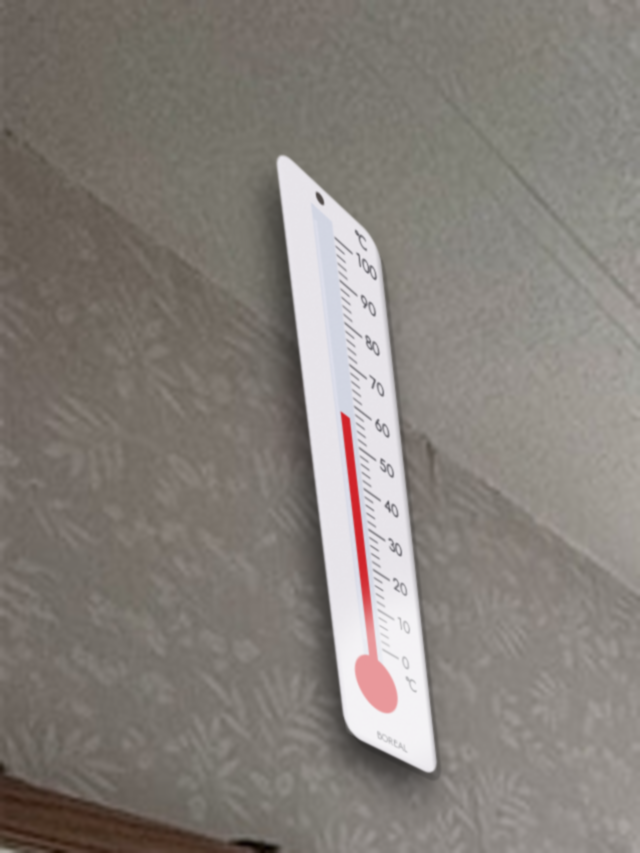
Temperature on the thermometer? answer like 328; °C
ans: 56; °C
